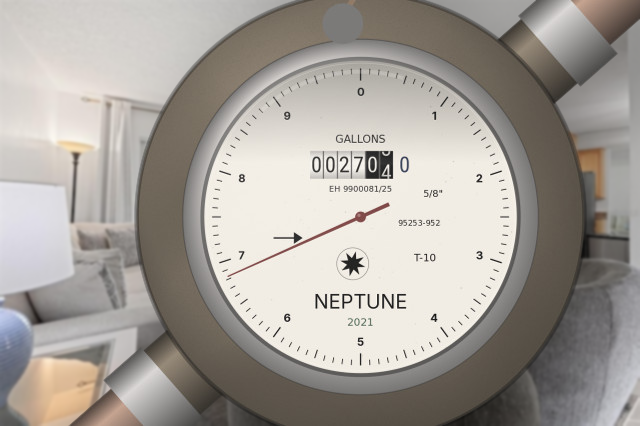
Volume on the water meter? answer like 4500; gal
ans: 27036.8; gal
